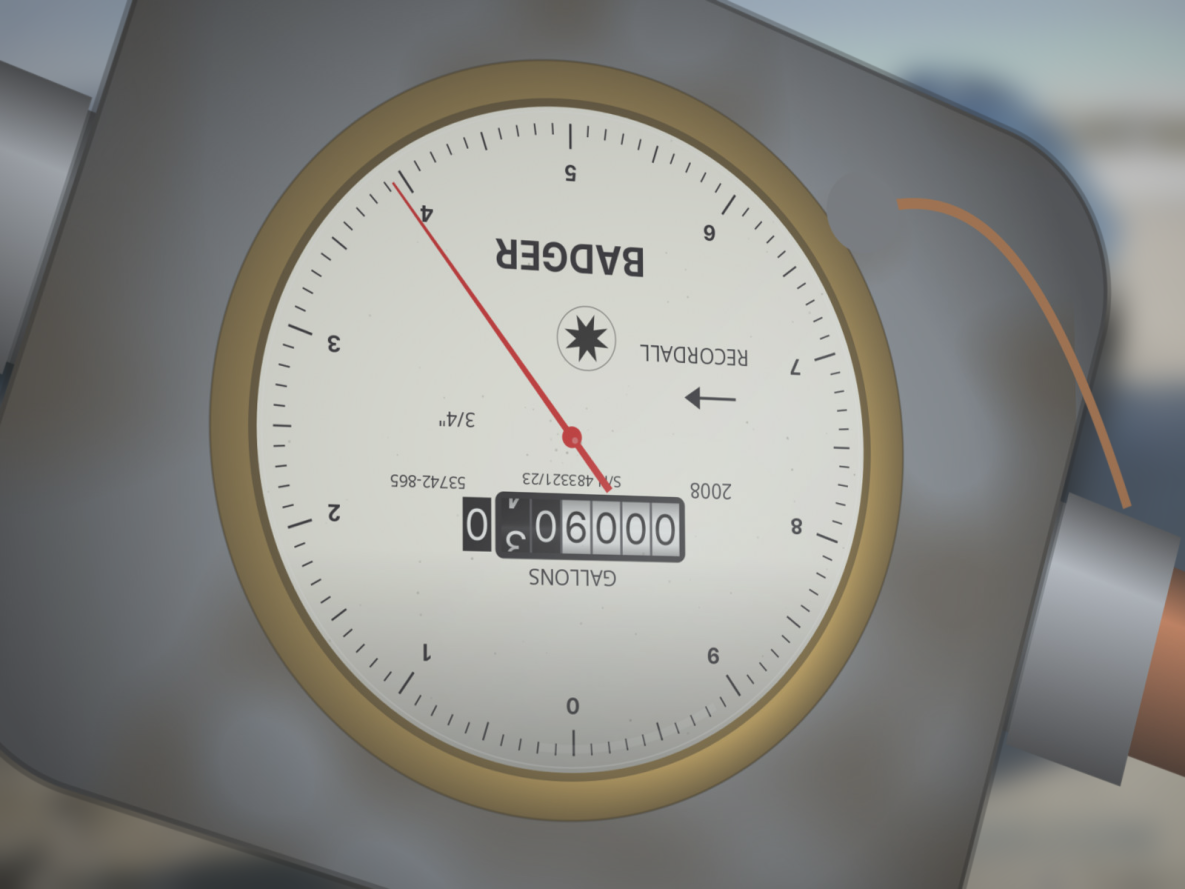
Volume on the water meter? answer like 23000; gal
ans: 9033.9; gal
